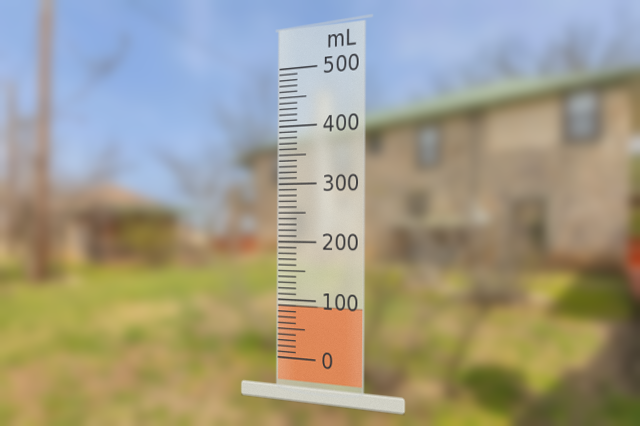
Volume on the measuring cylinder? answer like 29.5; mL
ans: 90; mL
